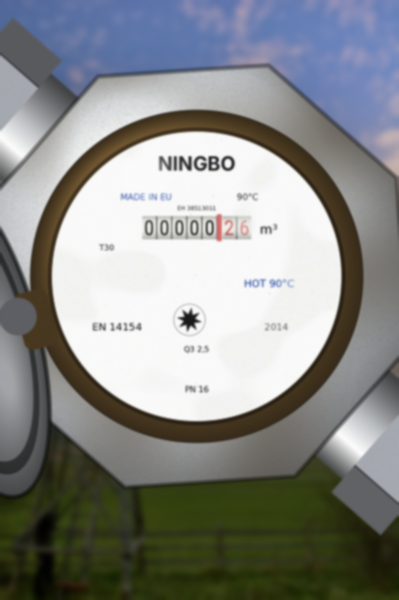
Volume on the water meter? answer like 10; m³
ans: 0.26; m³
